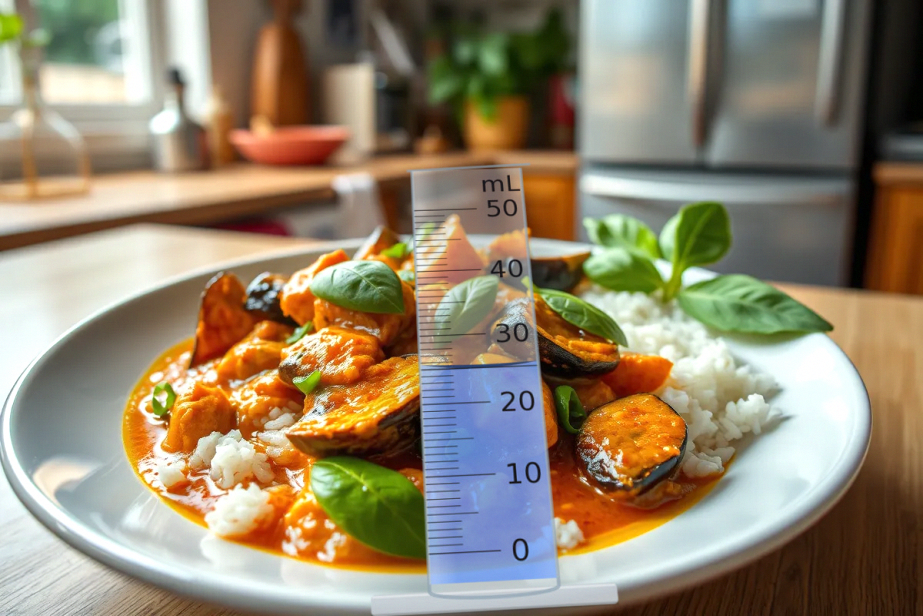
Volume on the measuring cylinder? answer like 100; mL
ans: 25; mL
